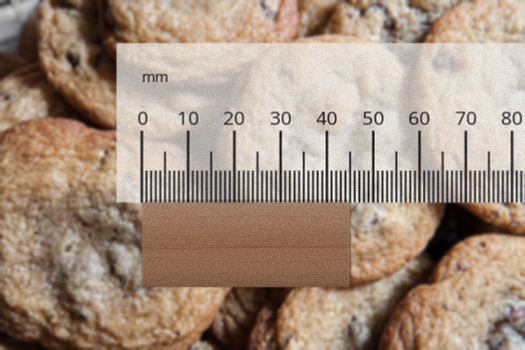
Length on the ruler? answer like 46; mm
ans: 45; mm
